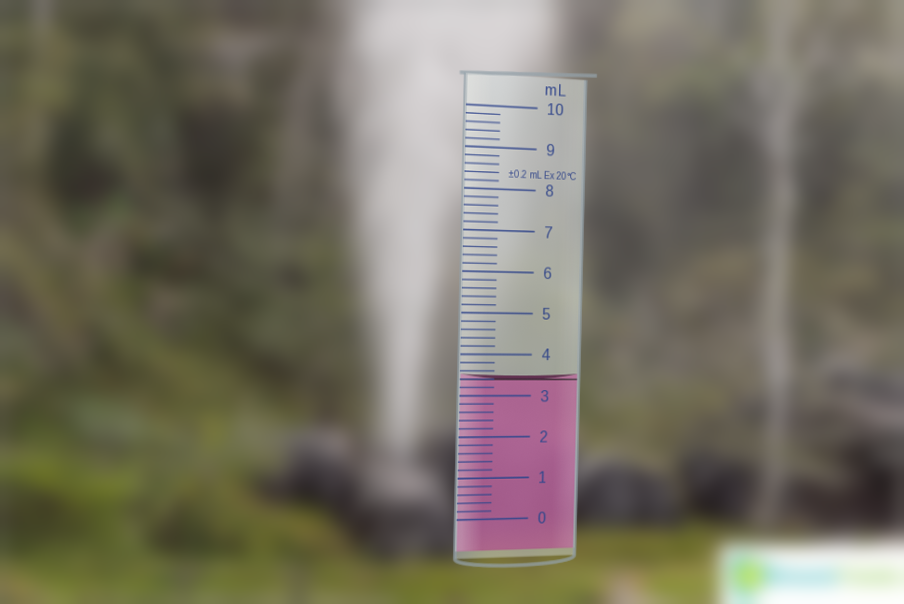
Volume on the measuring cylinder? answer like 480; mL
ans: 3.4; mL
